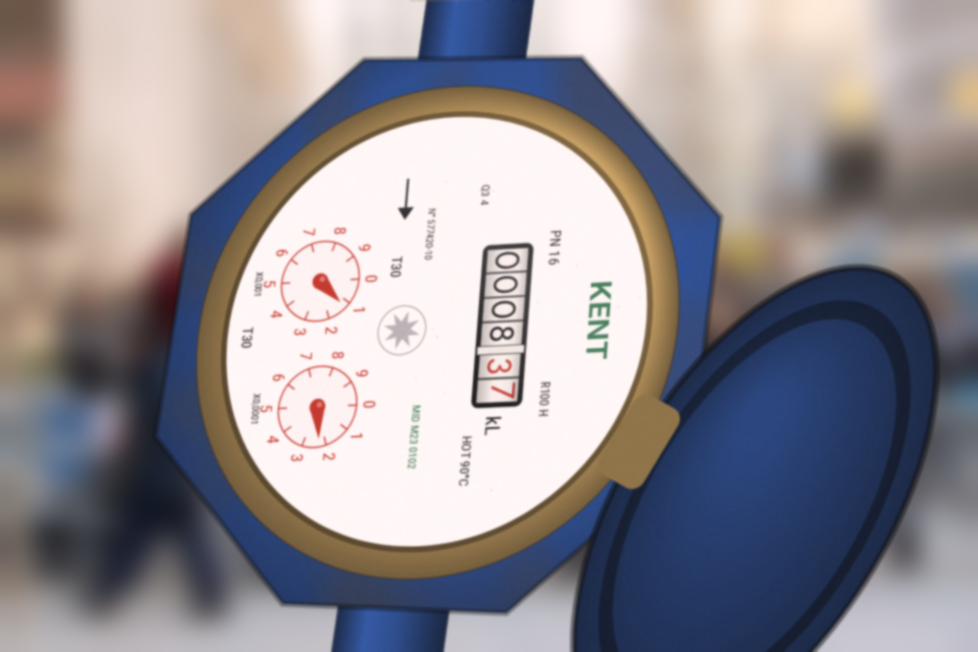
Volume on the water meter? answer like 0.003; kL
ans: 8.3712; kL
